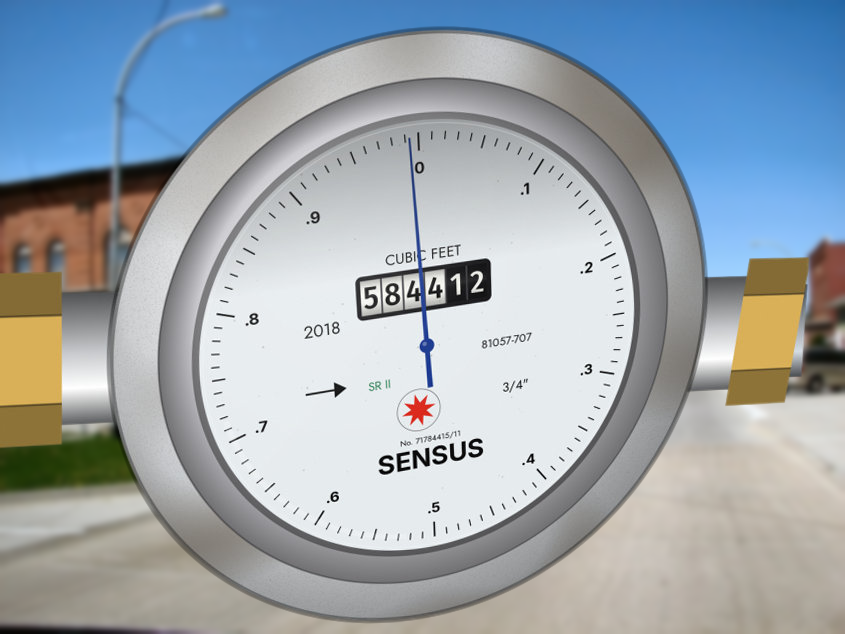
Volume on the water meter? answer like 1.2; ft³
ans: 584411.99; ft³
